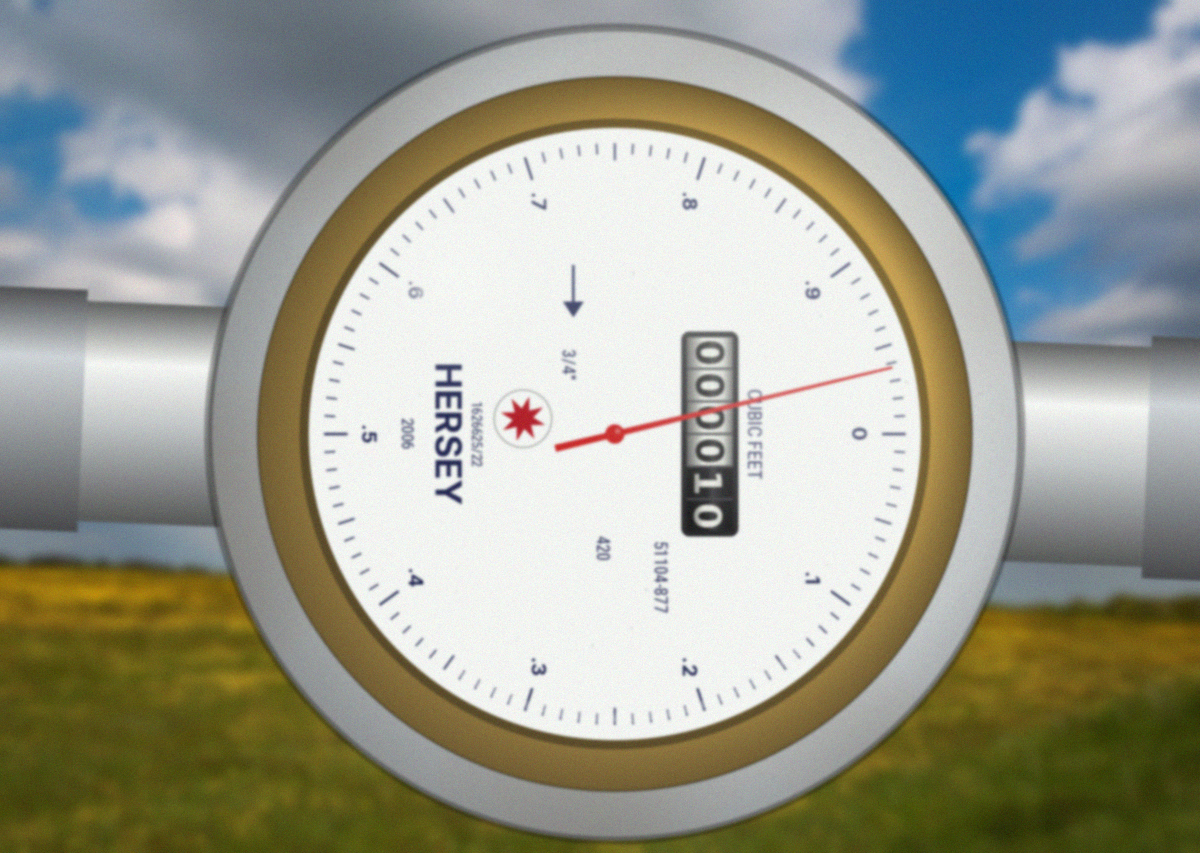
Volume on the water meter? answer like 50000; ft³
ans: 9.96; ft³
